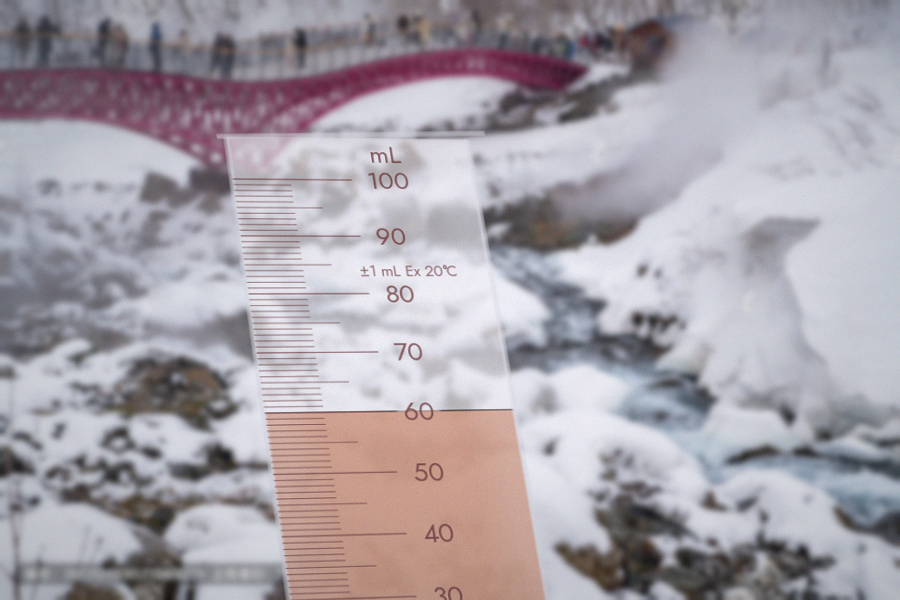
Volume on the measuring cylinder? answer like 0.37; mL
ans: 60; mL
